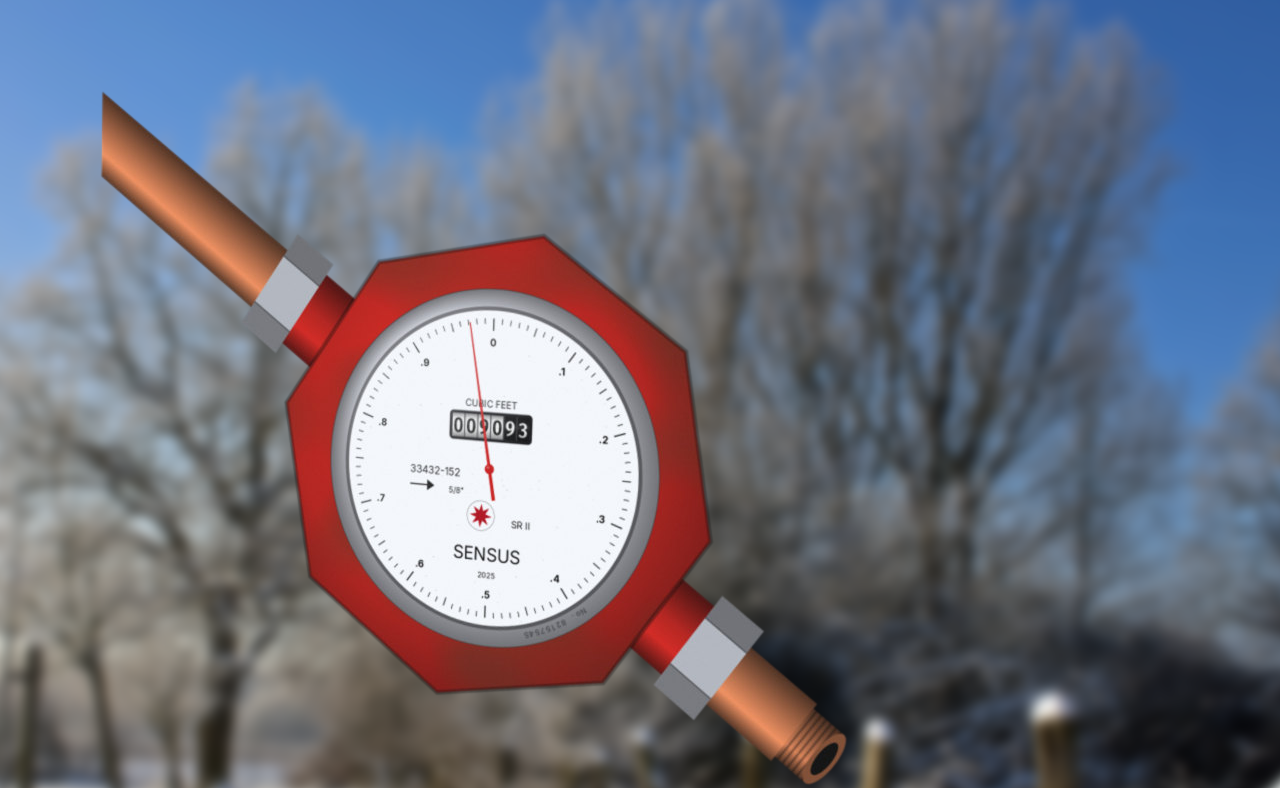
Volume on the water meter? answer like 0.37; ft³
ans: 9092.97; ft³
